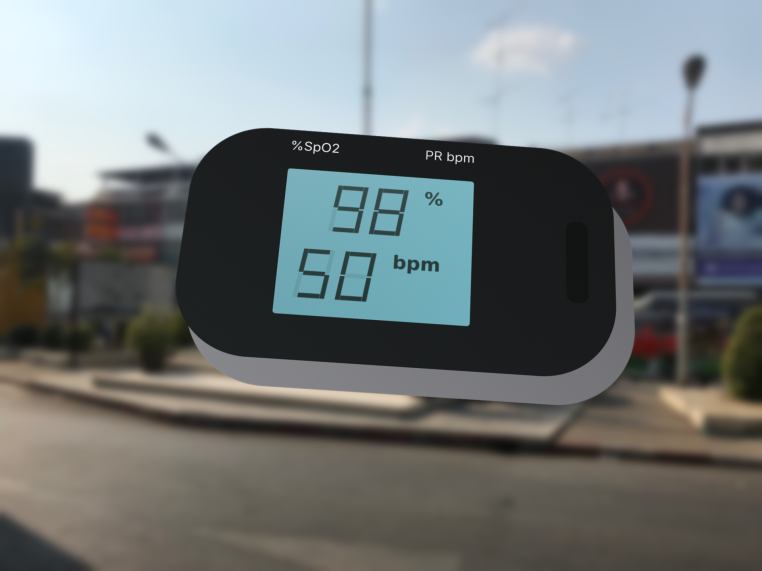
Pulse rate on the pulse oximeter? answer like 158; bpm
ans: 50; bpm
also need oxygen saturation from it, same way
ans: 98; %
